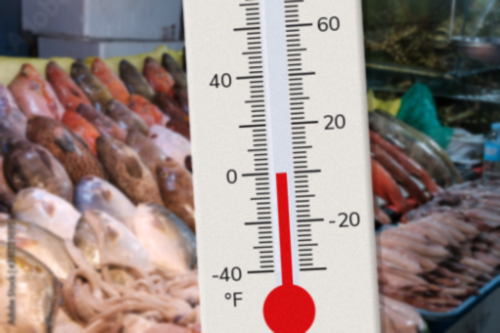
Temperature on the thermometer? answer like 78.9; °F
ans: 0; °F
